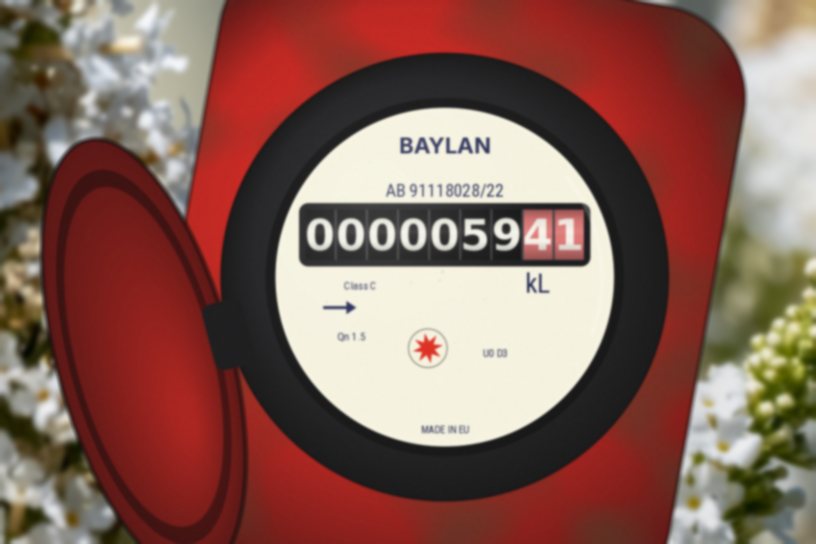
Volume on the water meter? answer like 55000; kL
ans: 59.41; kL
